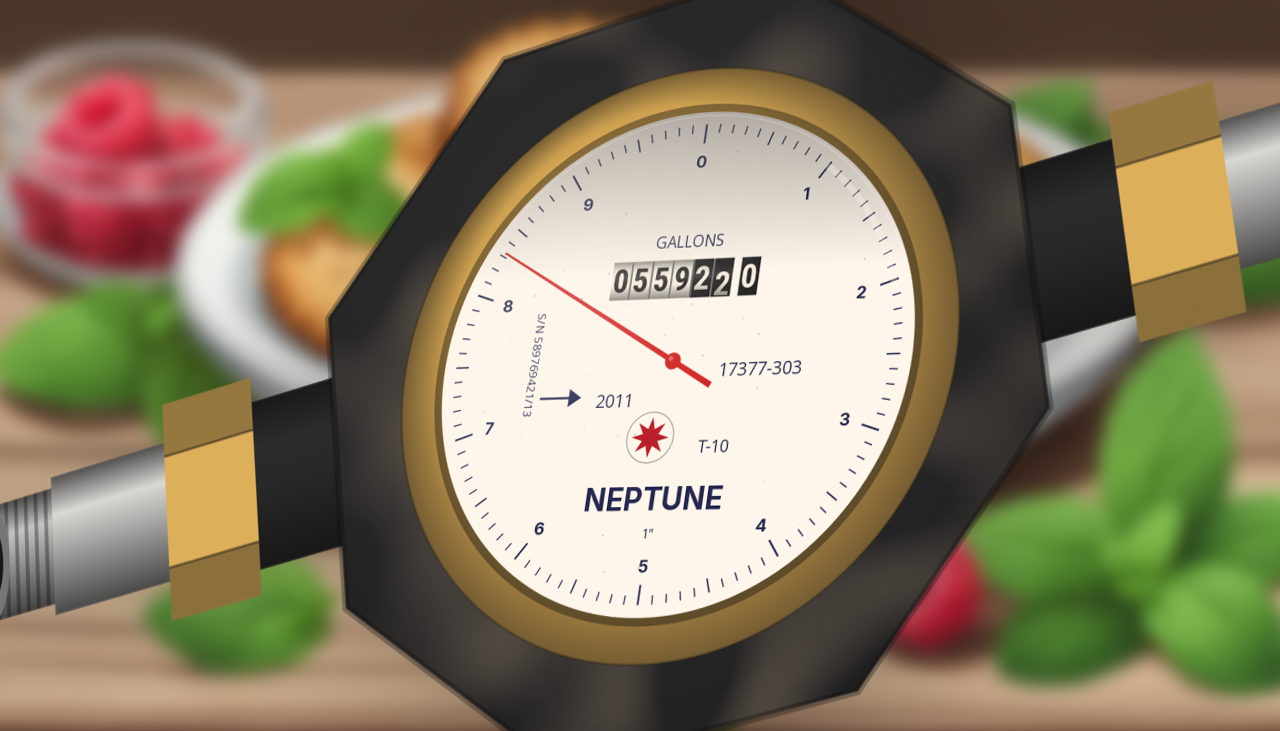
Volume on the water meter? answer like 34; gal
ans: 559218.3; gal
